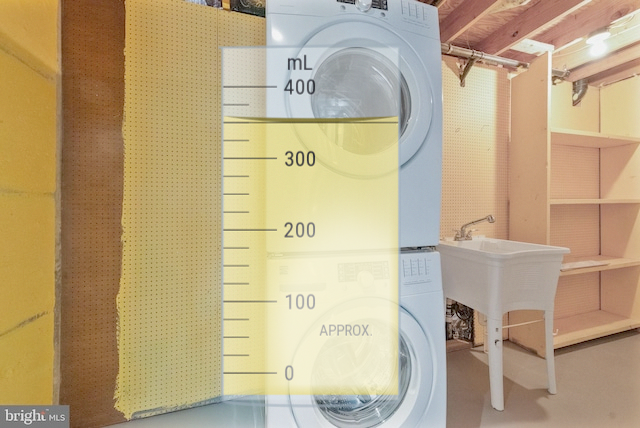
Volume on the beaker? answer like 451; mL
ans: 350; mL
